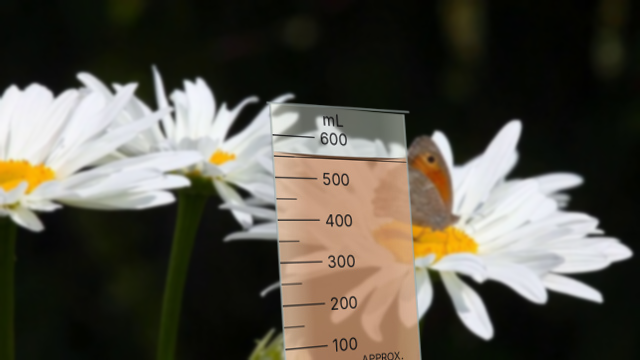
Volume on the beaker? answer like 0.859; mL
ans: 550; mL
